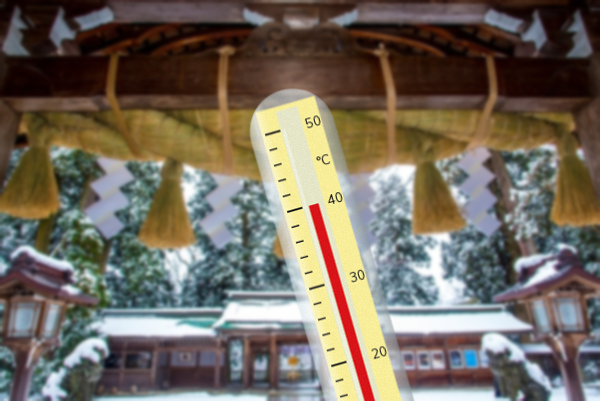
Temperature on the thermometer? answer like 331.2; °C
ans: 40; °C
